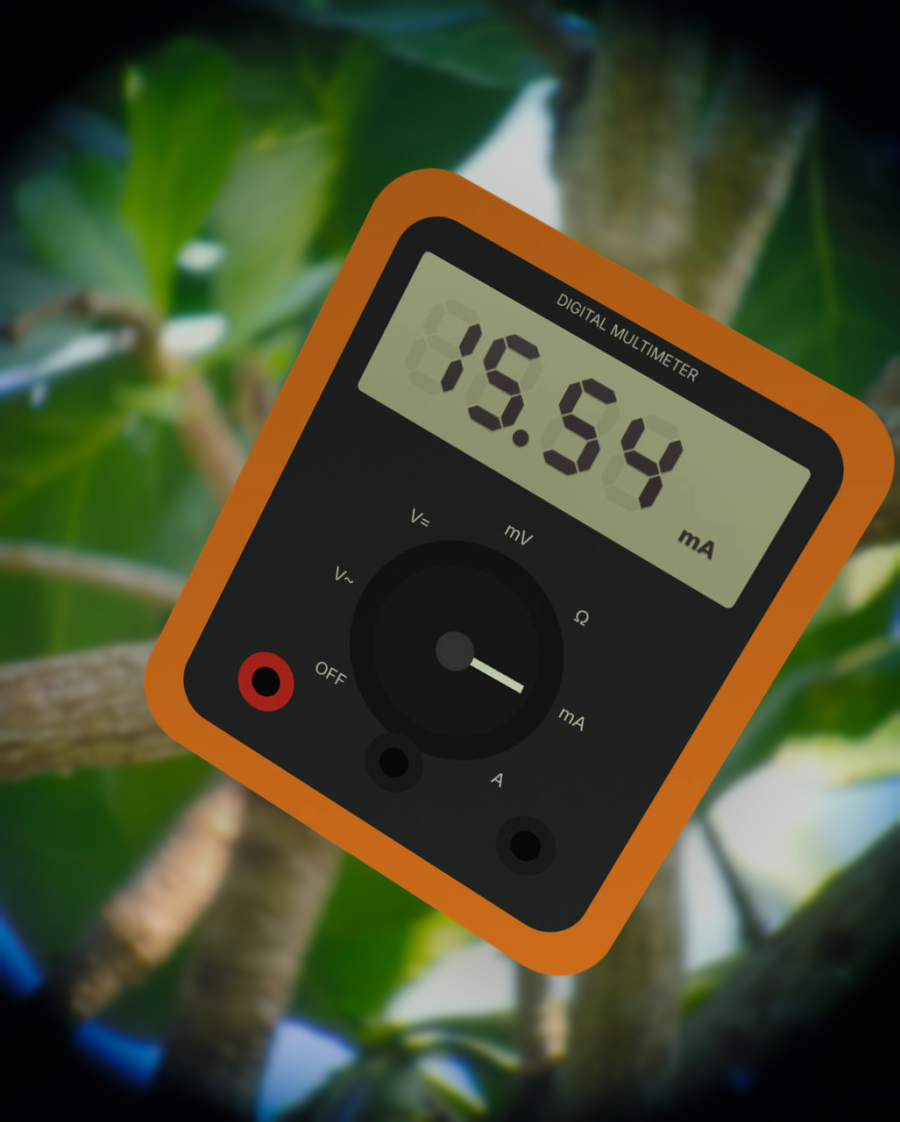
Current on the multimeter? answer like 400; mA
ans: 15.54; mA
